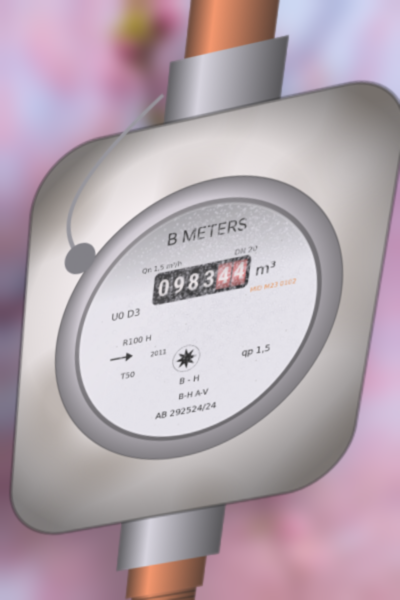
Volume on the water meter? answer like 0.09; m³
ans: 983.44; m³
